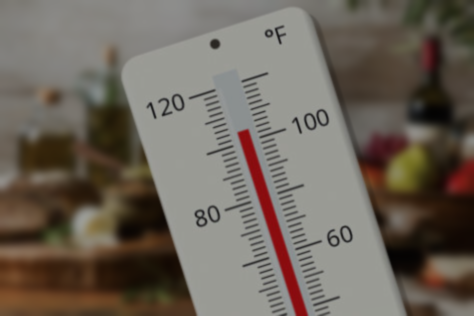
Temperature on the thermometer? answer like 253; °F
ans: 104; °F
